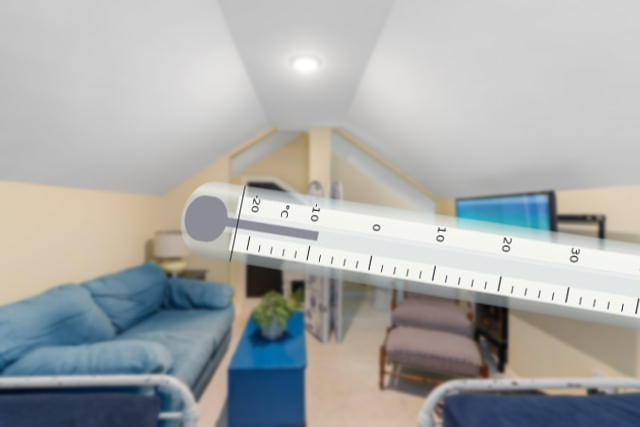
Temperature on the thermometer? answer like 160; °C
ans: -9; °C
